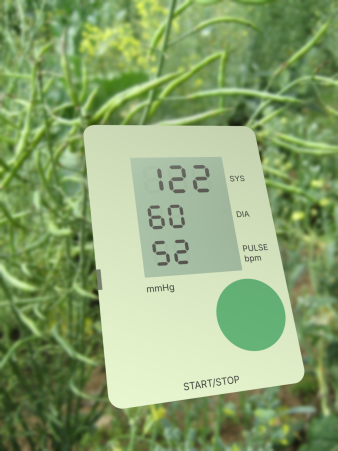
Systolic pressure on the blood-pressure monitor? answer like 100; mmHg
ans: 122; mmHg
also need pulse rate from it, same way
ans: 52; bpm
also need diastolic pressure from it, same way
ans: 60; mmHg
